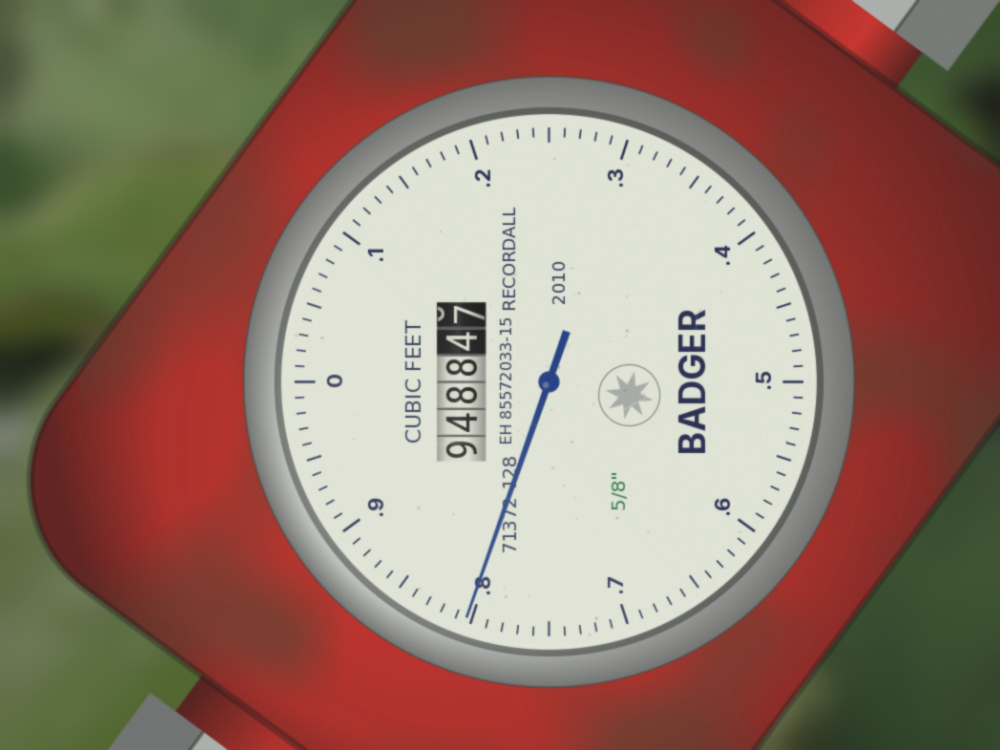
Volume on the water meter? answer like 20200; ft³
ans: 948846.80; ft³
